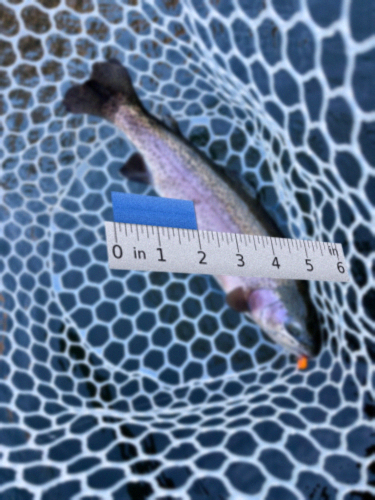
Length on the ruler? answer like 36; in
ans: 2; in
